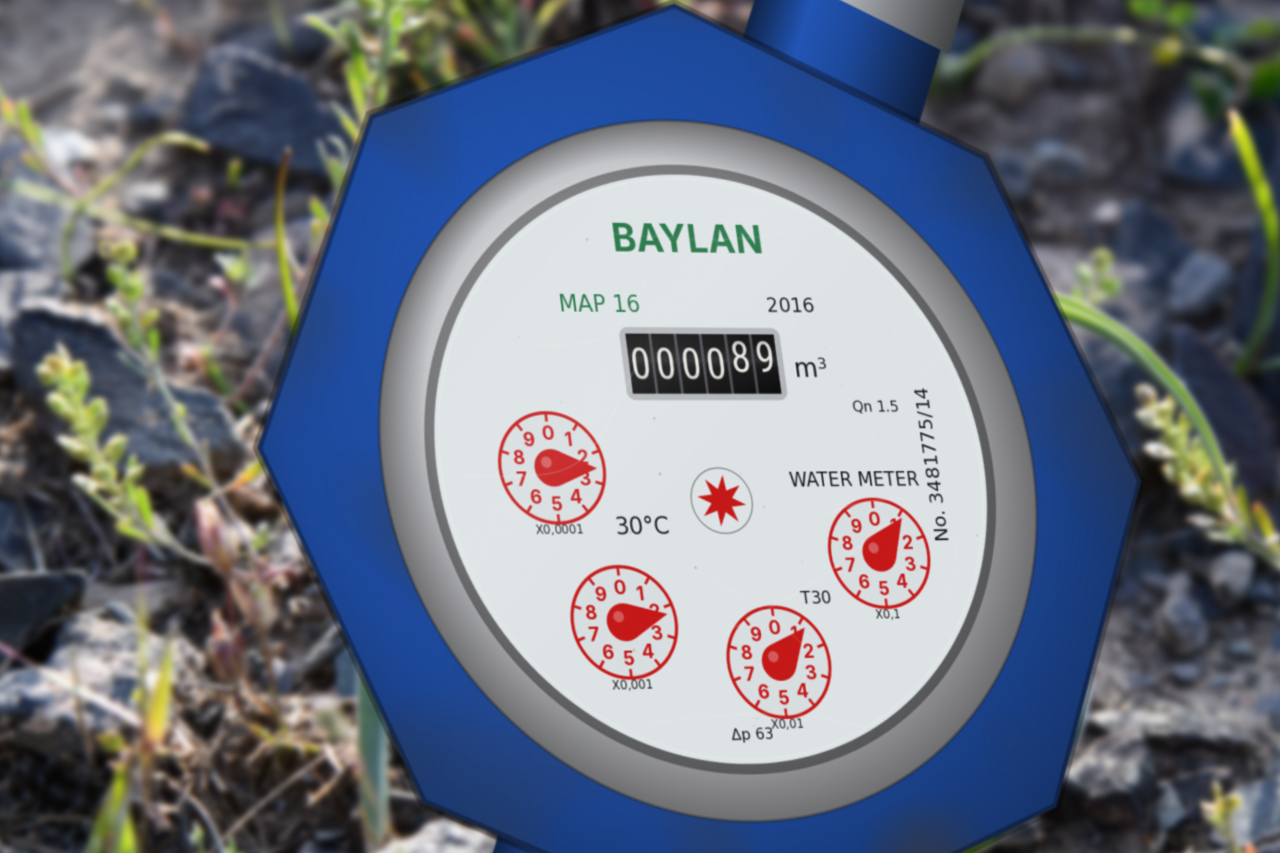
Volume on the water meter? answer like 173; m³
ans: 89.1122; m³
